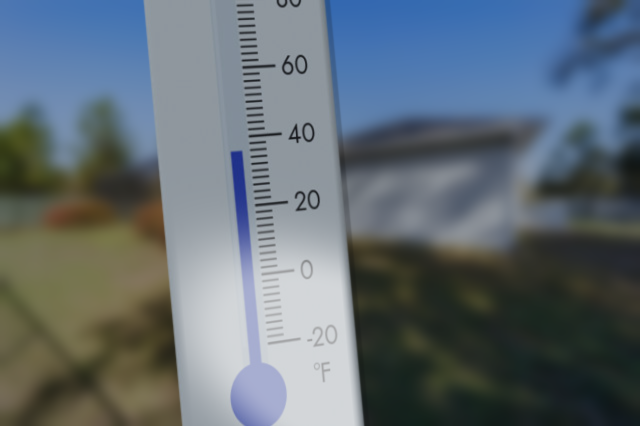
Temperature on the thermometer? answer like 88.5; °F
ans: 36; °F
